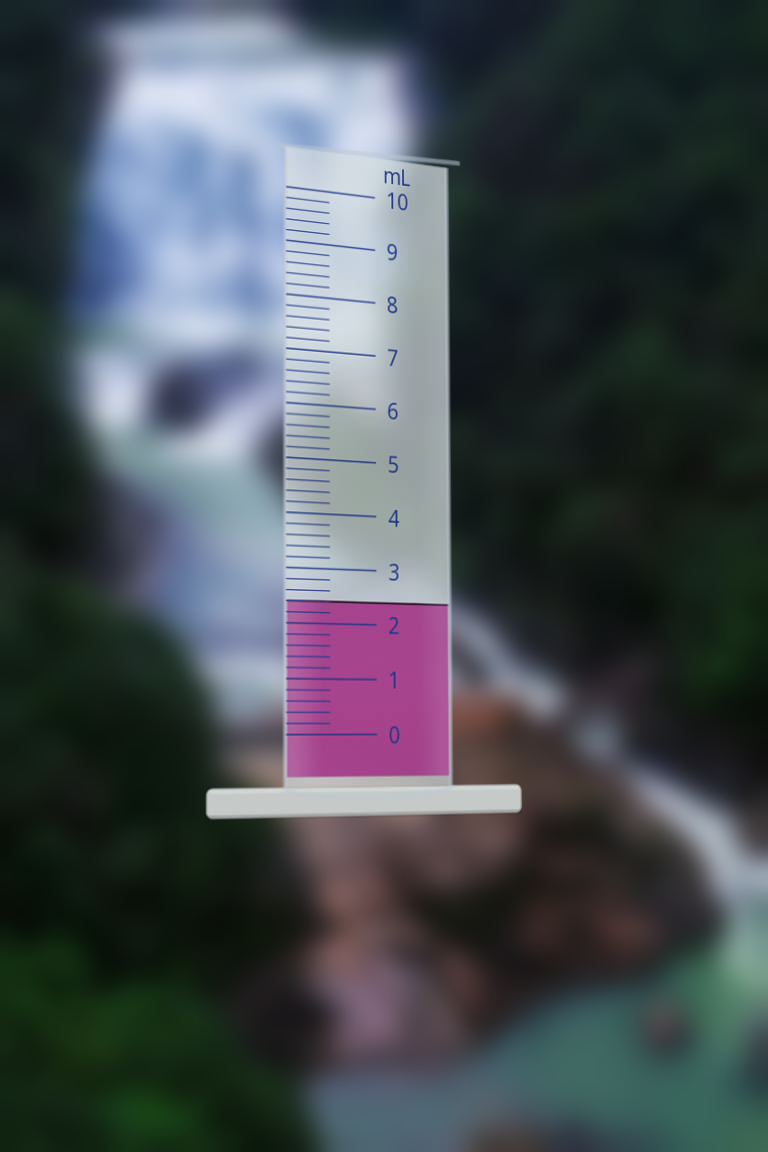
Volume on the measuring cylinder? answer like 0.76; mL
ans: 2.4; mL
